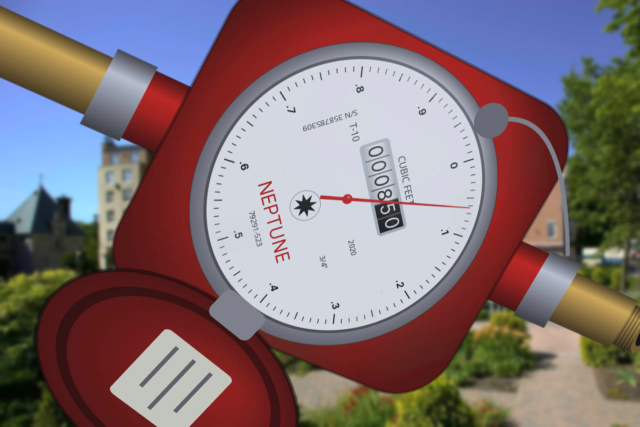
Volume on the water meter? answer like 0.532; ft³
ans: 850.06; ft³
